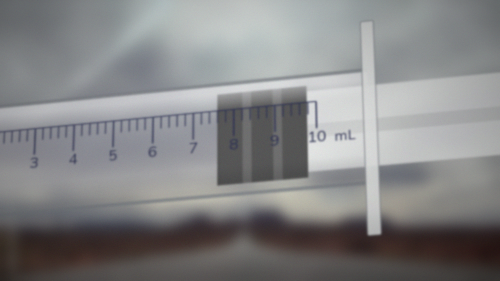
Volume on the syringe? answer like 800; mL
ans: 7.6; mL
